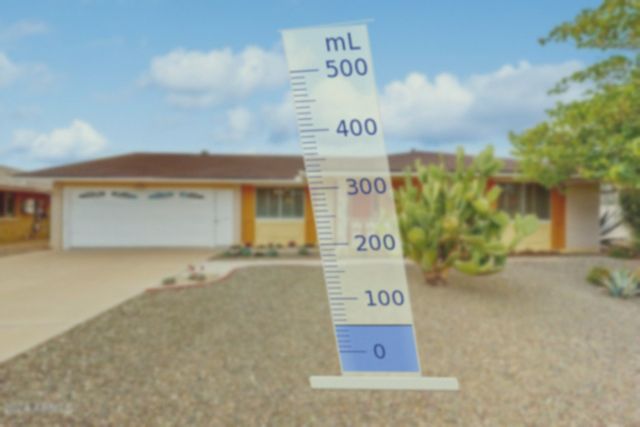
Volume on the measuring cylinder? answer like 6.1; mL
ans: 50; mL
